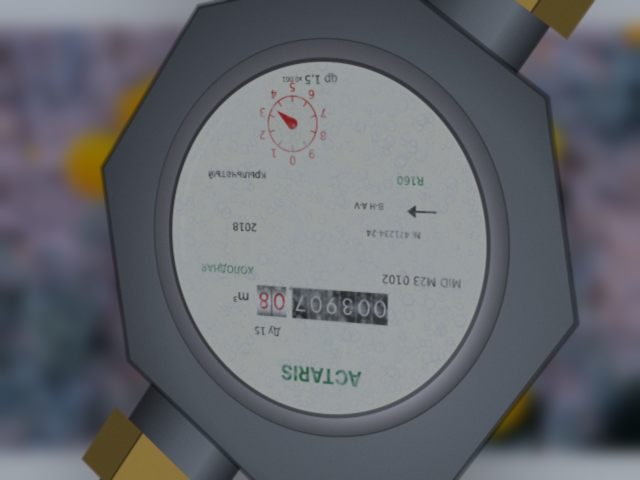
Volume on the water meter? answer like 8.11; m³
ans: 3907.083; m³
